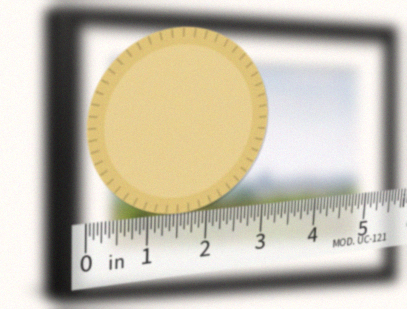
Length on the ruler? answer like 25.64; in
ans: 3; in
